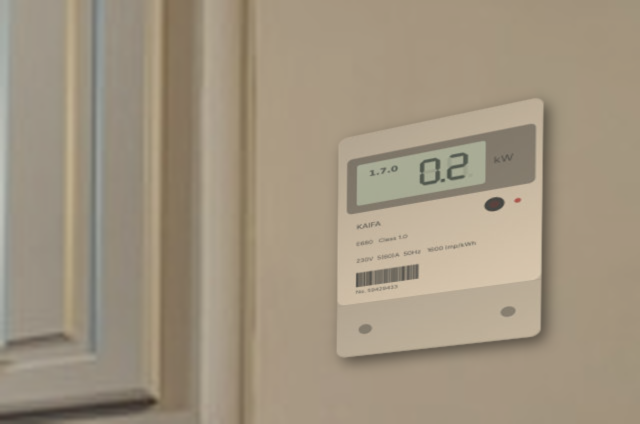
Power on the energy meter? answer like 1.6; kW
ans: 0.2; kW
